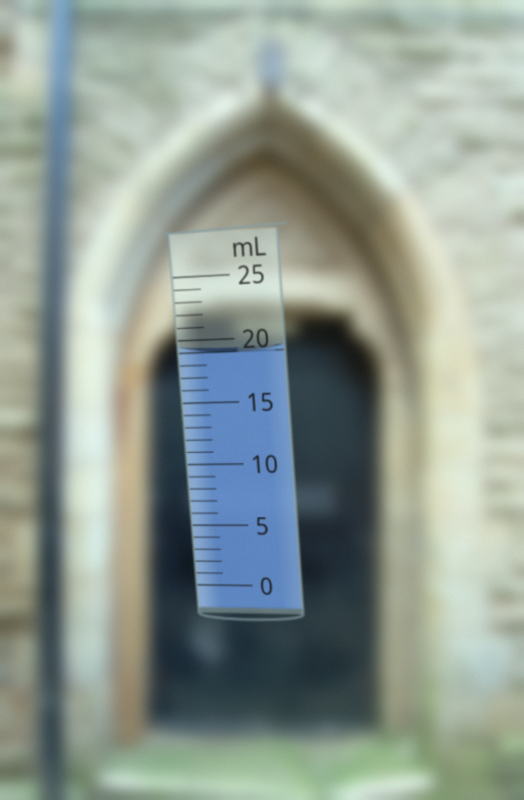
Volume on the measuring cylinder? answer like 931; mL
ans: 19; mL
